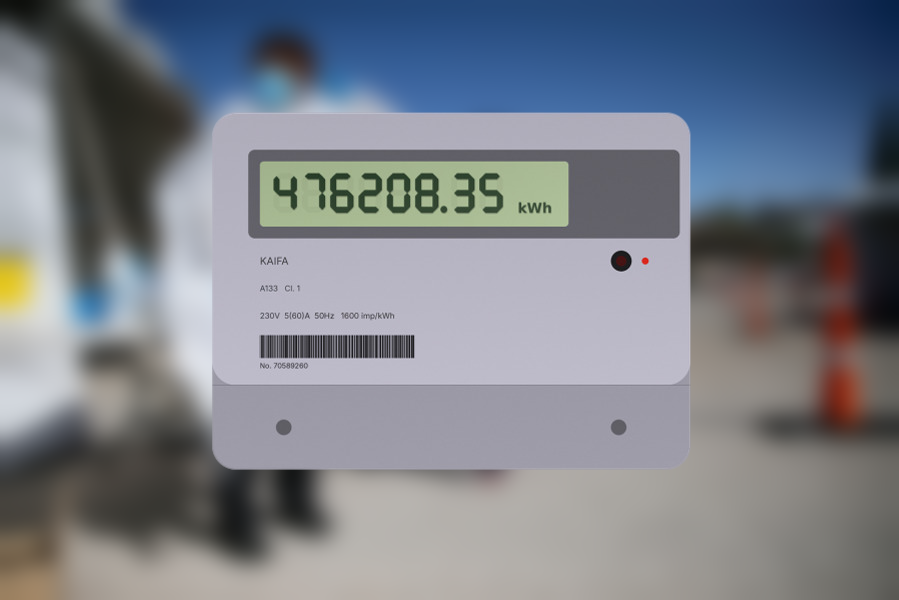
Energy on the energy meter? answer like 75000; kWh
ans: 476208.35; kWh
